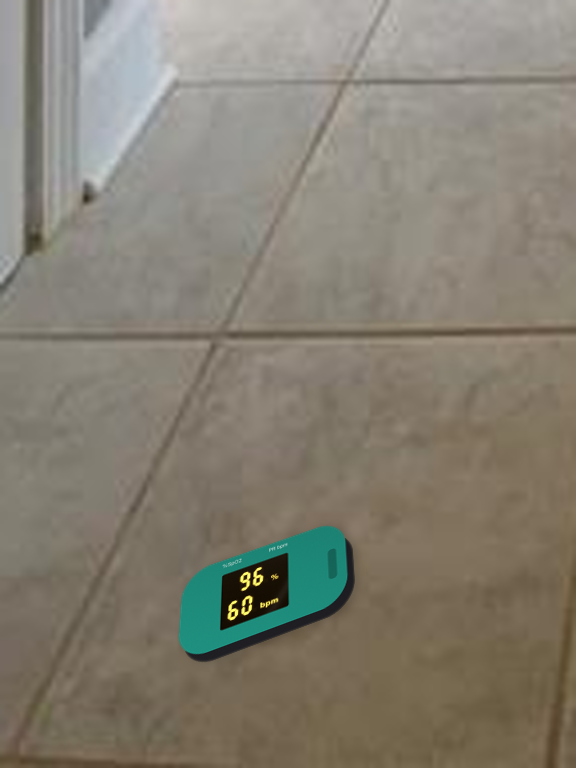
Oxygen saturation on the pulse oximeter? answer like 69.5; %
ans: 96; %
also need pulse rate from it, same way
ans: 60; bpm
